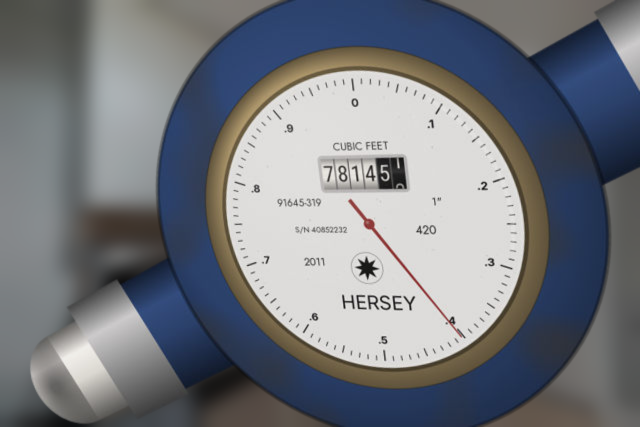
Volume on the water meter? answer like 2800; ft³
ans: 781451.40; ft³
